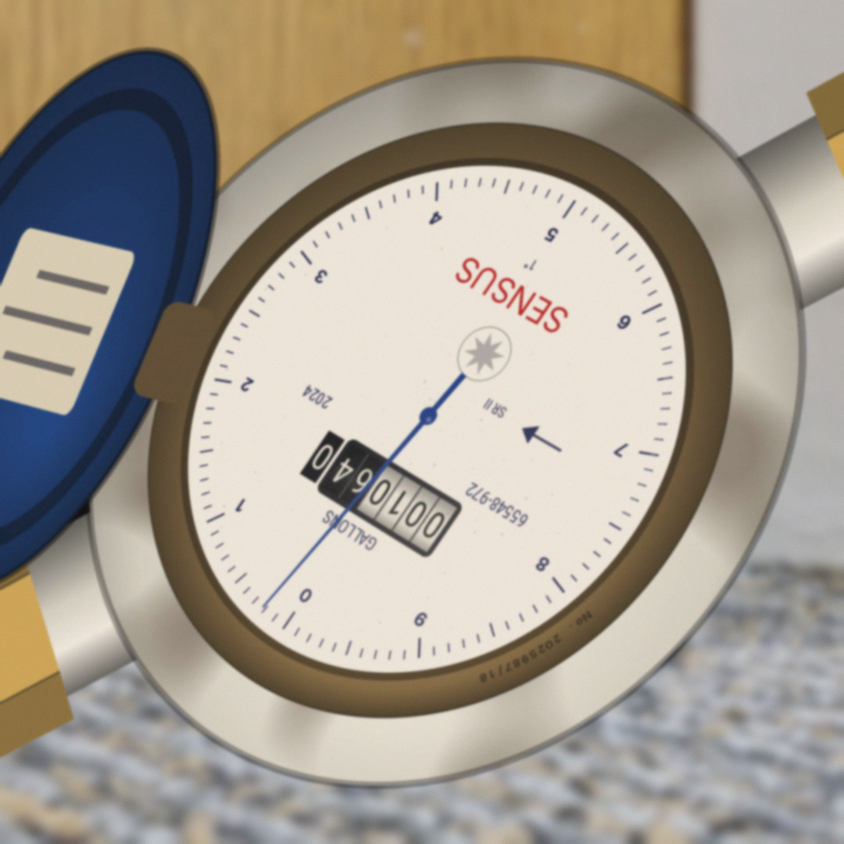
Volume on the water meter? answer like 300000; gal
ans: 10640.2; gal
